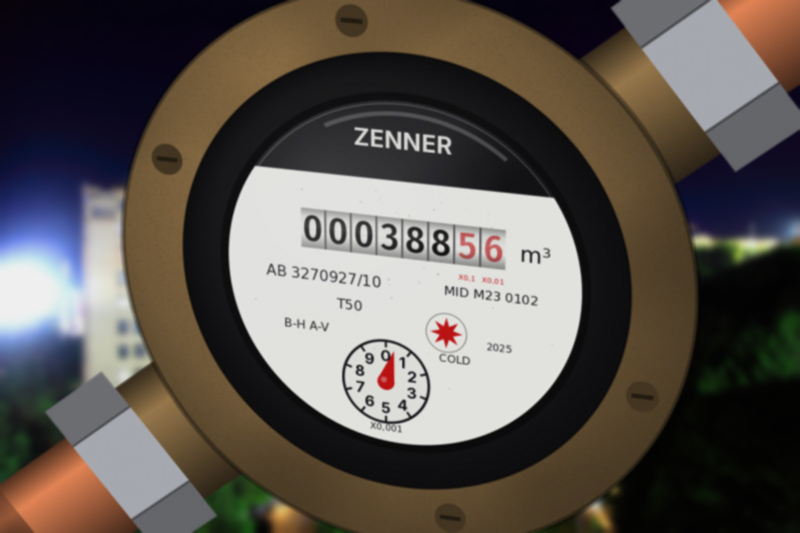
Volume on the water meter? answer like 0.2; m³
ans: 388.560; m³
